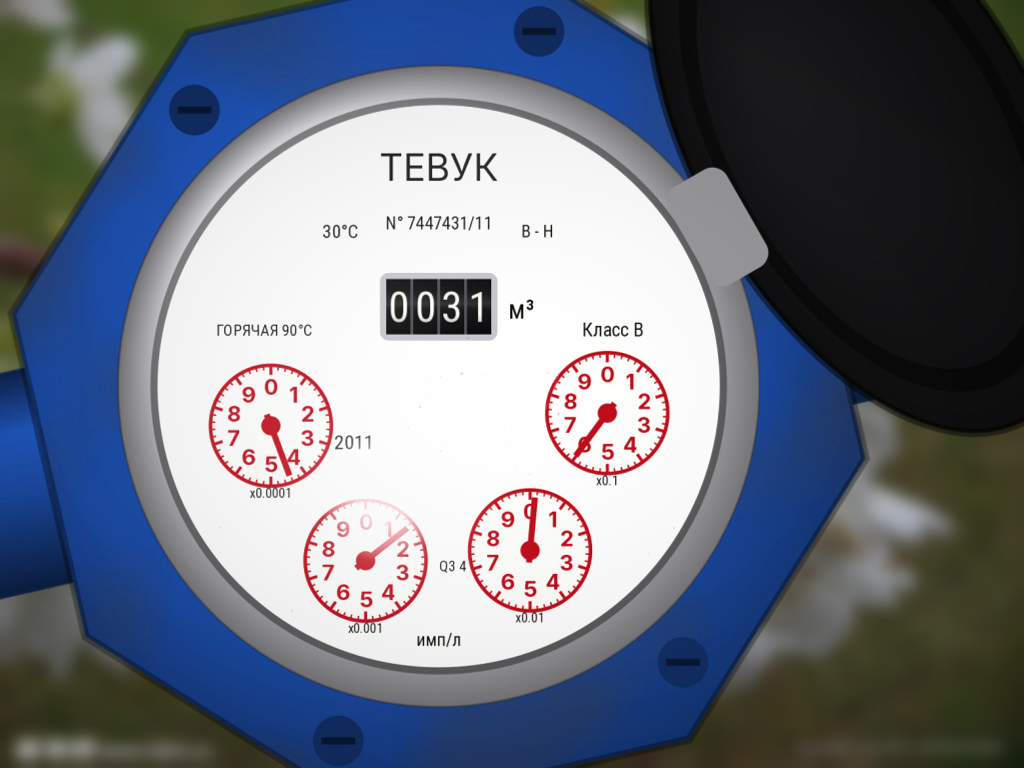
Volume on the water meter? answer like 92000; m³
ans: 31.6014; m³
